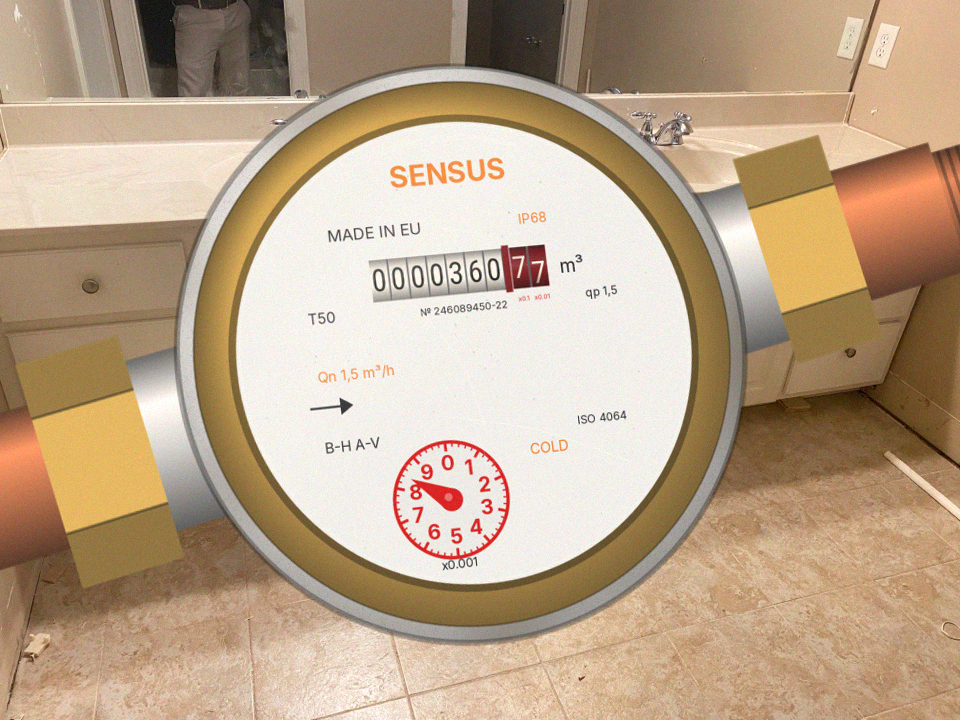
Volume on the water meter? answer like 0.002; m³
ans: 360.768; m³
